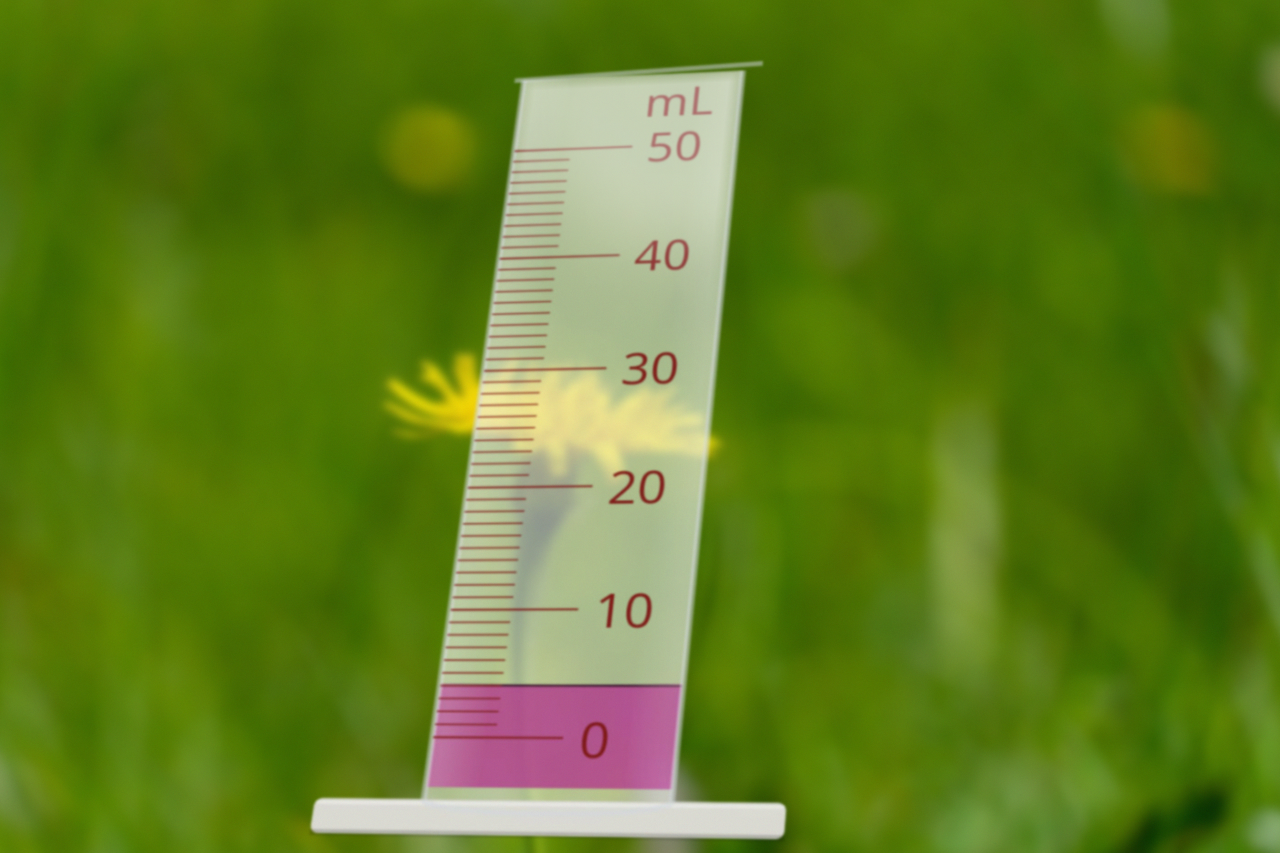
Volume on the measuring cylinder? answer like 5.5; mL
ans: 4; mL
